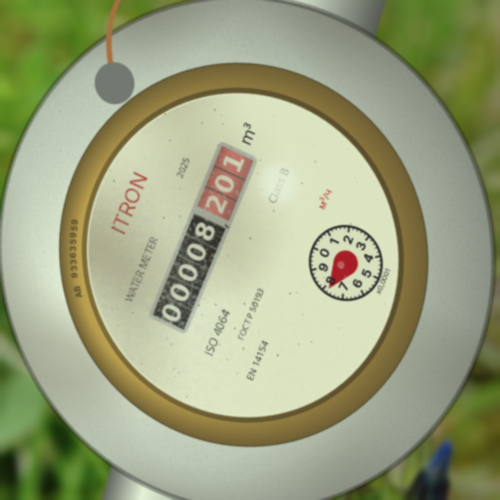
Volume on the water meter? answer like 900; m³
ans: 8.2017; m³
